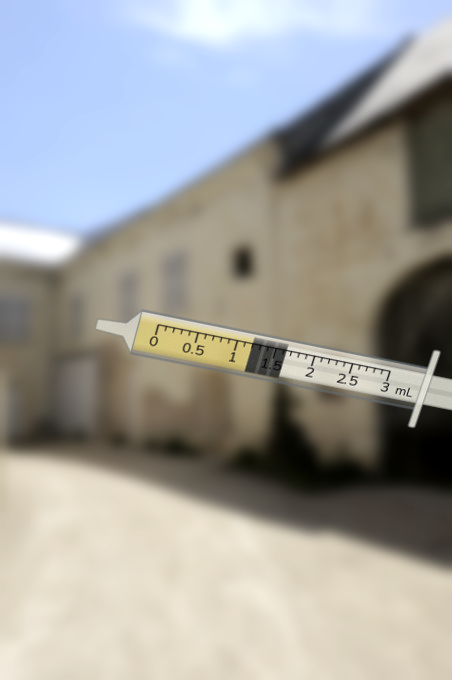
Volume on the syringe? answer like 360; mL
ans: 1.2; mL
